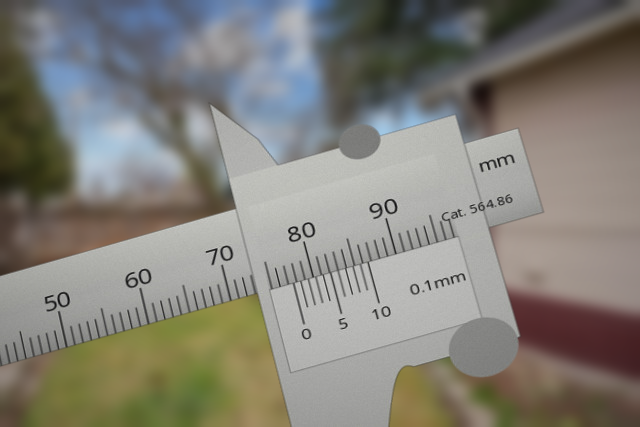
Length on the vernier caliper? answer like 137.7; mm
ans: 77.6; mm
